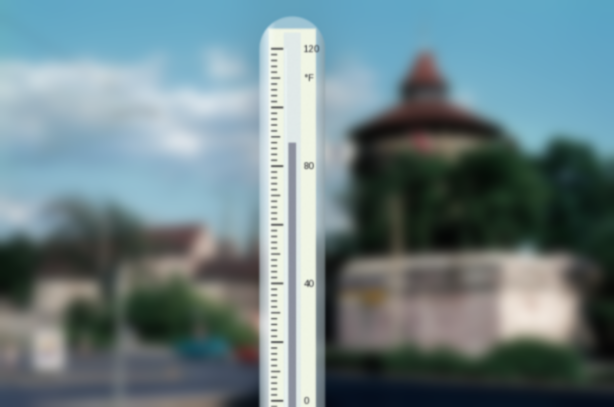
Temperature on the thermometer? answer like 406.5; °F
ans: 88; °F
